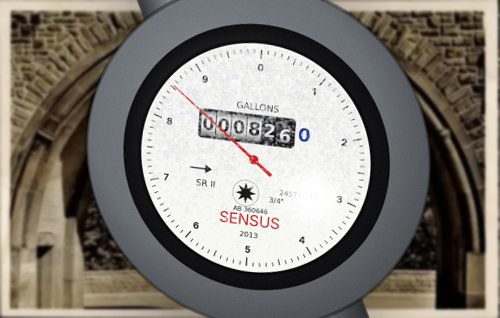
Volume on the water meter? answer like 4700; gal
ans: 8258.5; gal
